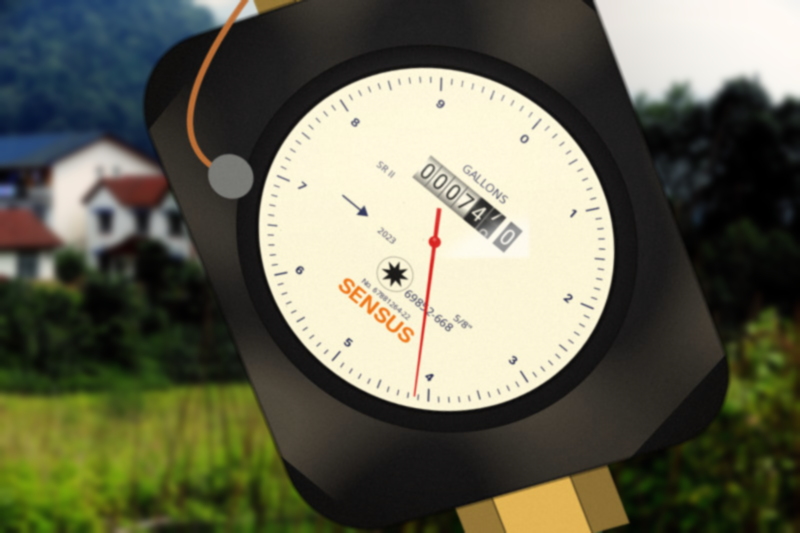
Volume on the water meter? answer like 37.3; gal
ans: 7474.1; gal
